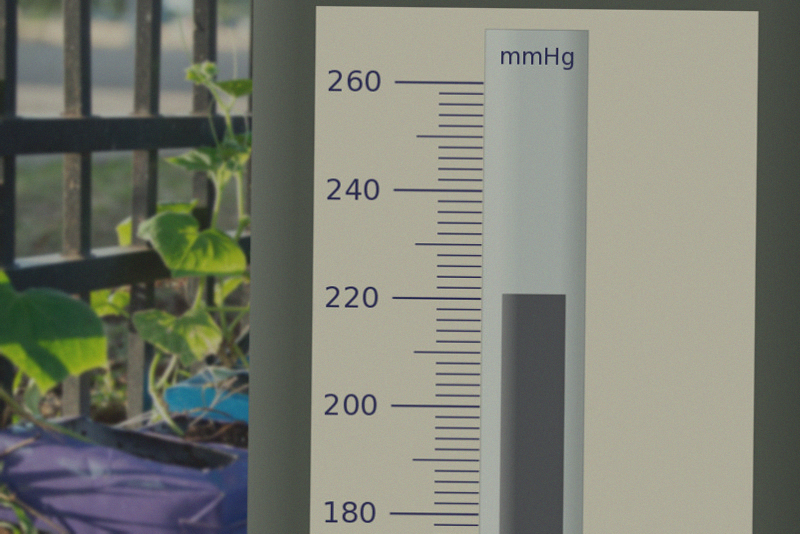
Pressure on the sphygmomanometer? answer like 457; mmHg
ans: 221; mmHg
